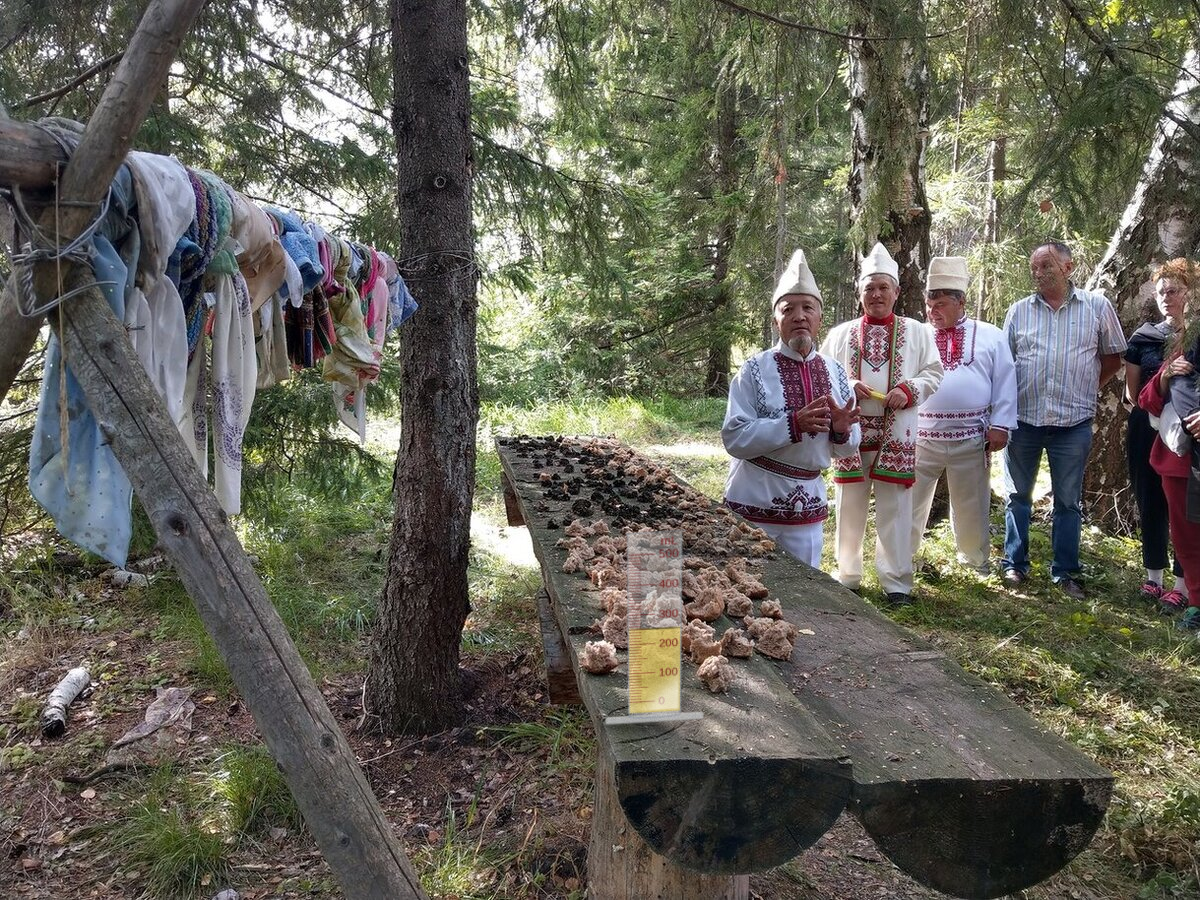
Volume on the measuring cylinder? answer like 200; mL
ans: 250; mL
